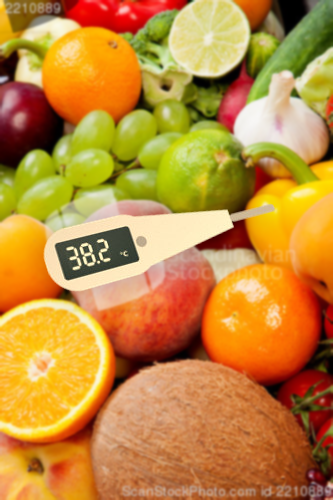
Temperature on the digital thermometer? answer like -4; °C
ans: 38.2; °C
